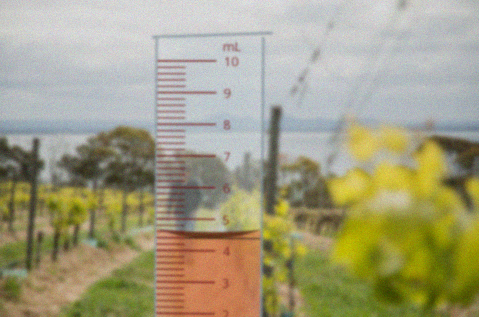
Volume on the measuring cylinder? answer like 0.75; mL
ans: 4.4; mL
